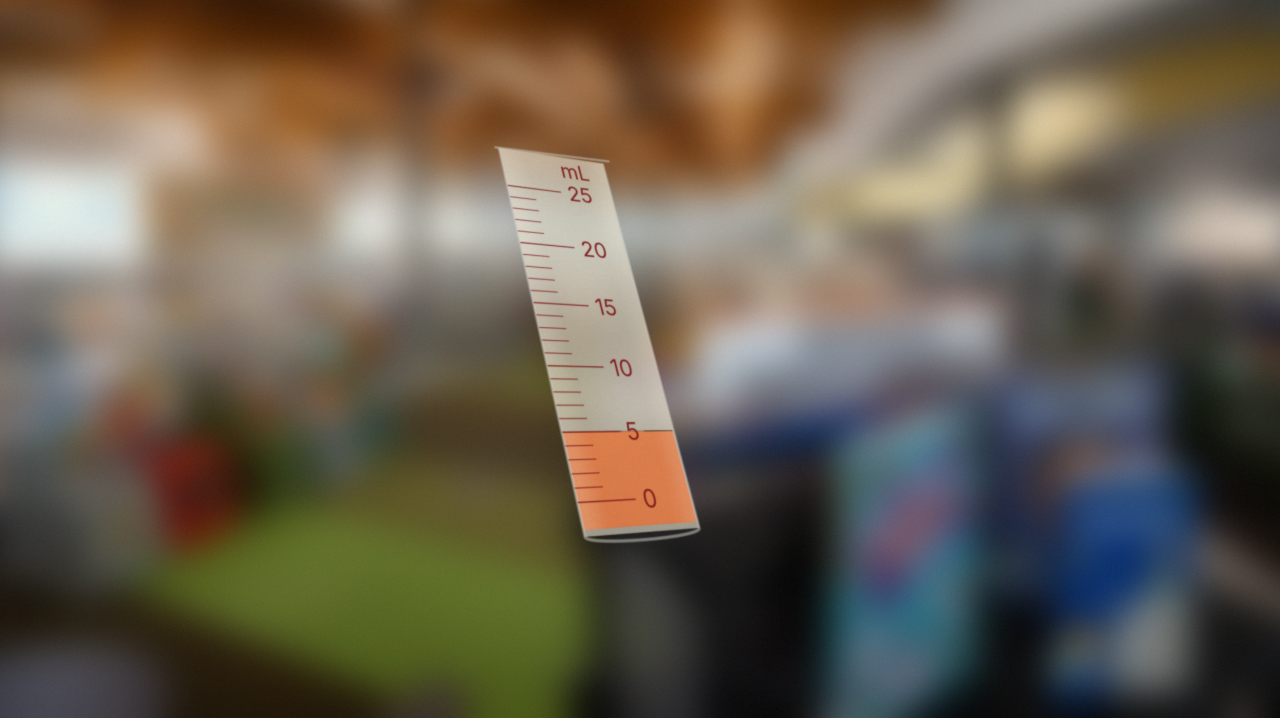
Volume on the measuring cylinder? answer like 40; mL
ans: 5; mL
